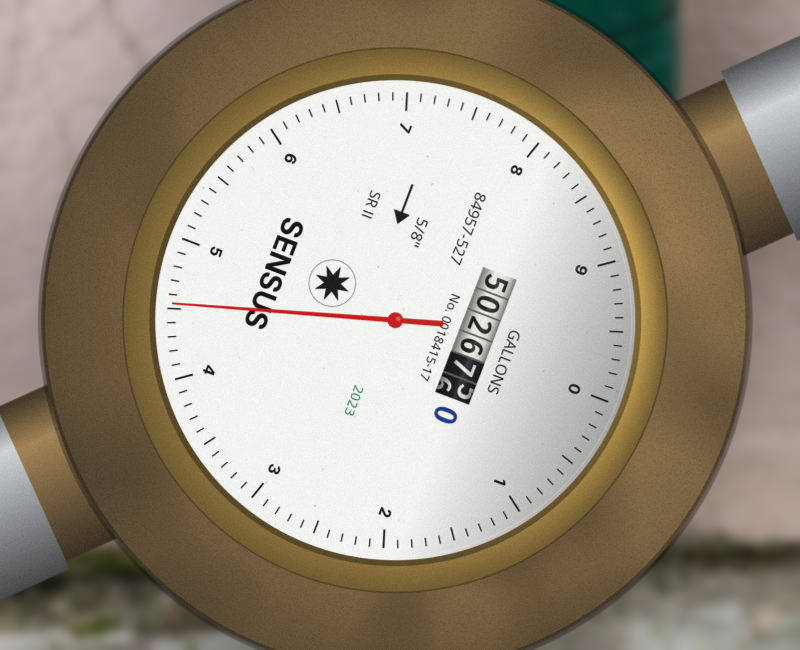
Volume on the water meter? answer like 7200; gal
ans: 5026754.5; gal
